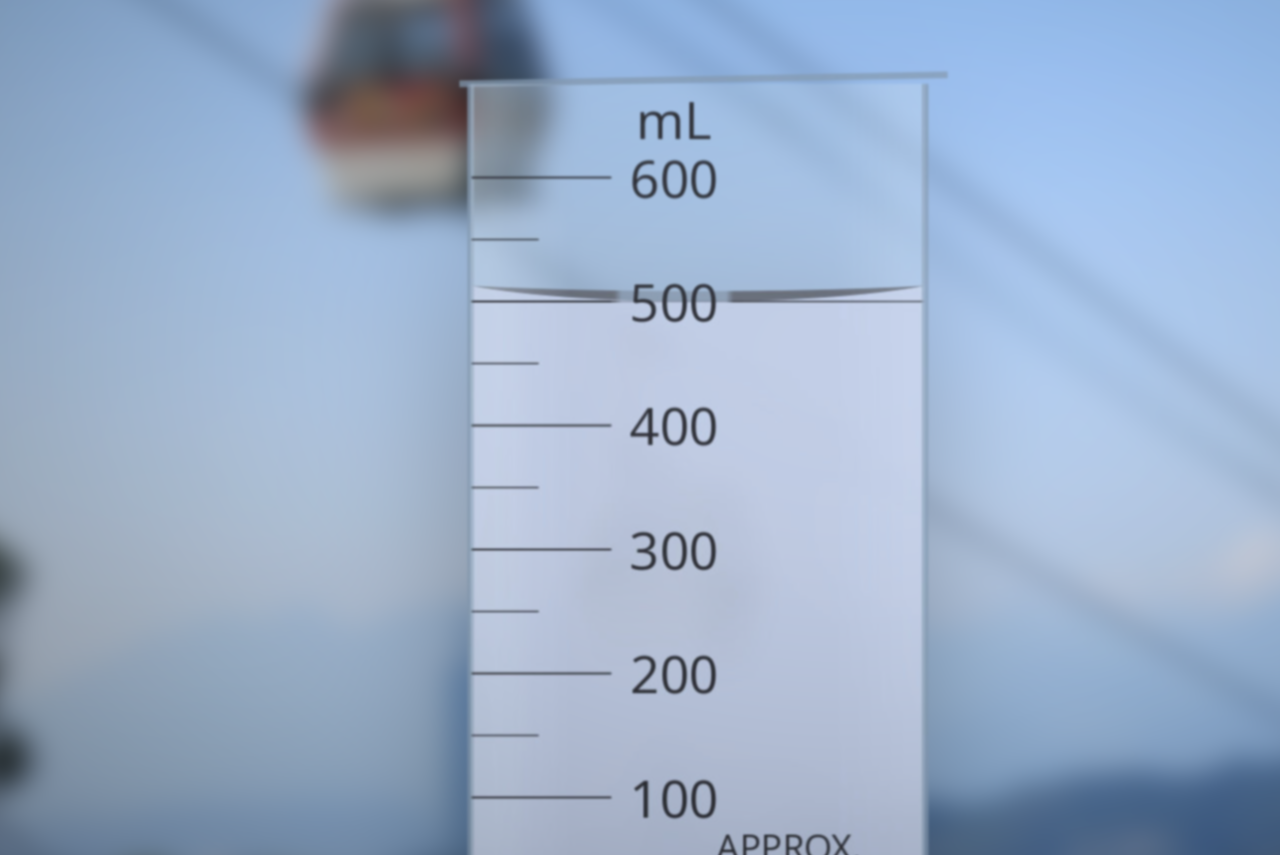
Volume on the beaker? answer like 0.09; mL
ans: 500; mL
